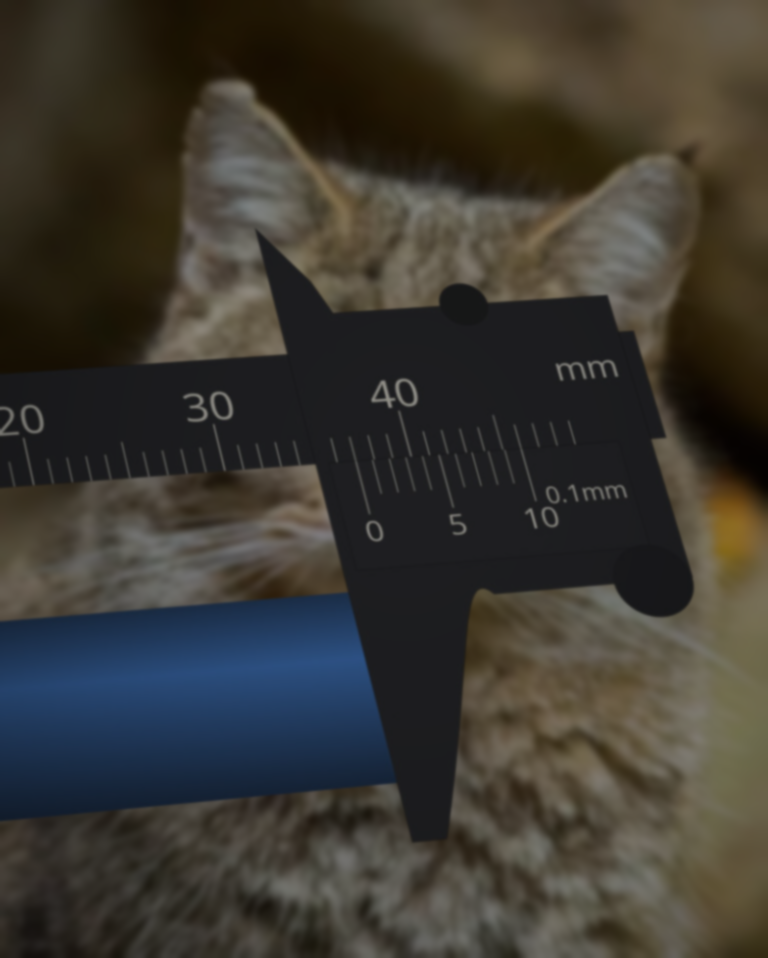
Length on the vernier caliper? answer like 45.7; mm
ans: 37.0; mm
